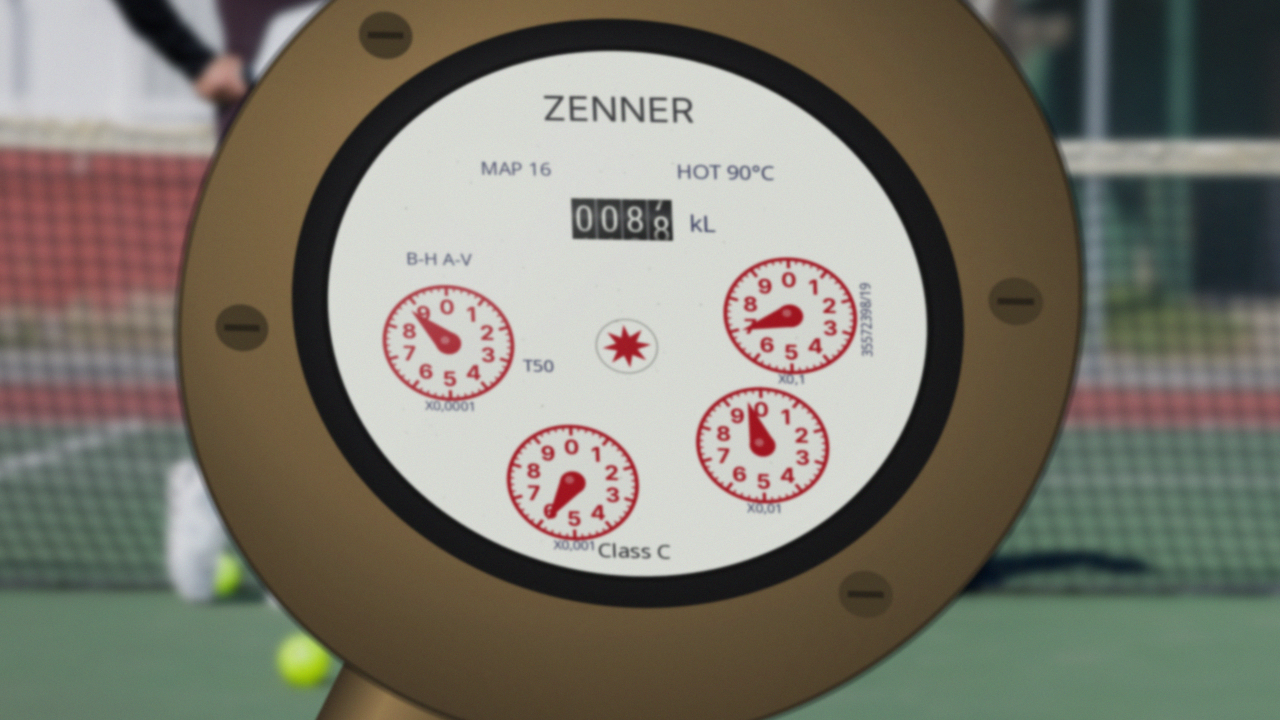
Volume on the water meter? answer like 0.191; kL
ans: 87.6958; kL
